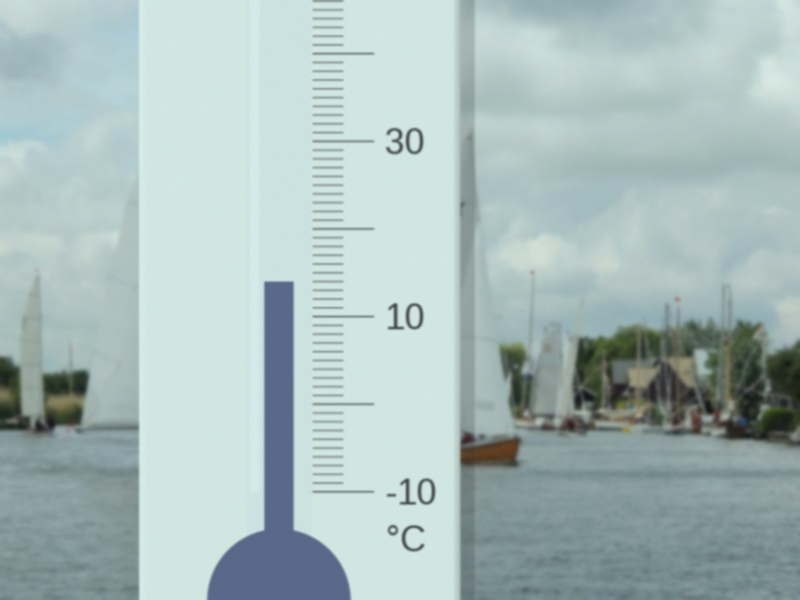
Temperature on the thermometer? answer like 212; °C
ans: 14; °C
